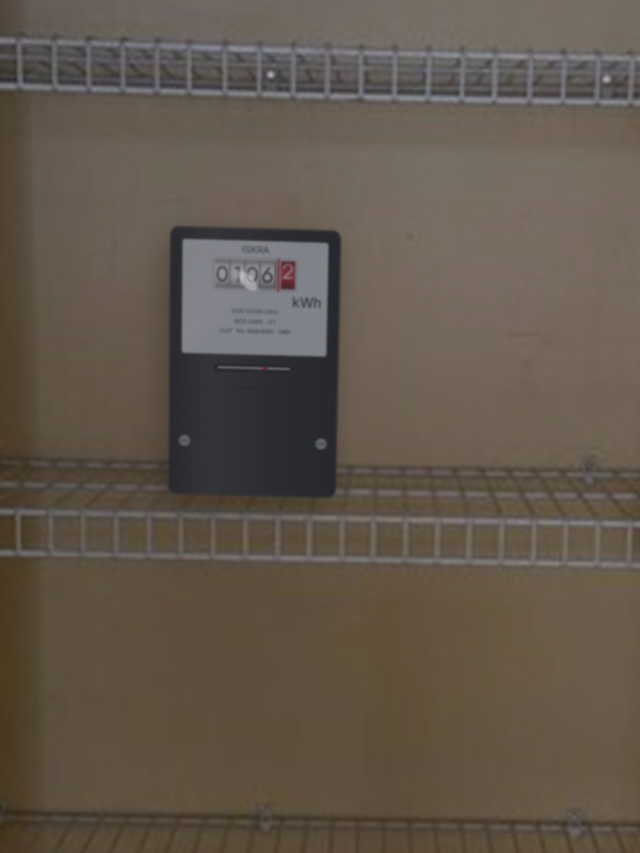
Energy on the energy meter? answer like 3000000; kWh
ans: 106.2; kWh
